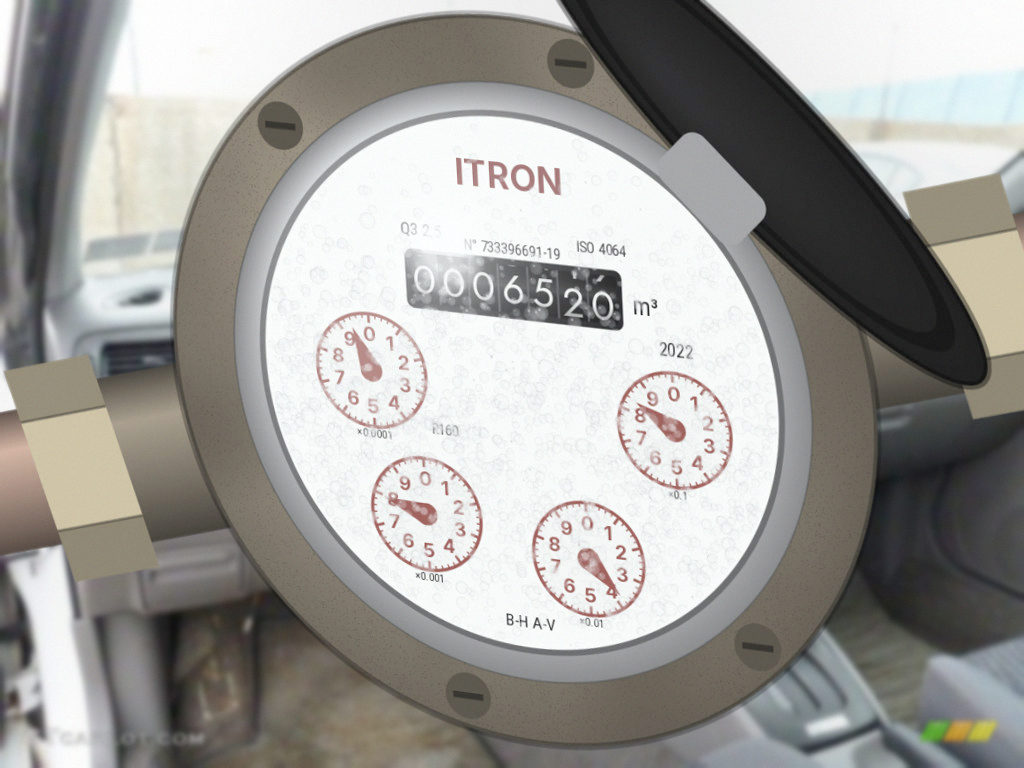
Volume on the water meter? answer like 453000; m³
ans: 6519.8379; m³
